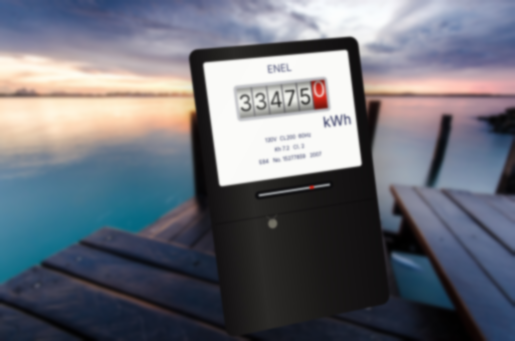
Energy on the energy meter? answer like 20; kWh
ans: 33475.0; kWh
